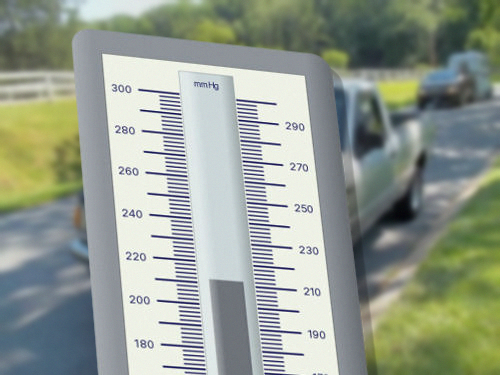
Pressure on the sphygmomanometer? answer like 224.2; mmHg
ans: 212; mmHg
